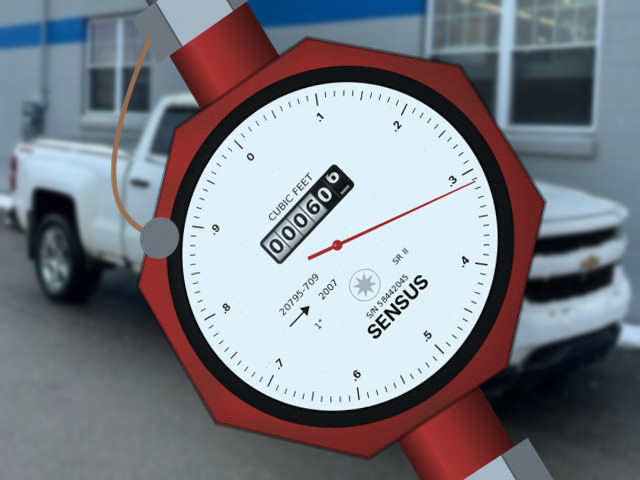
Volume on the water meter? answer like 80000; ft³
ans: 606.31; ft³
